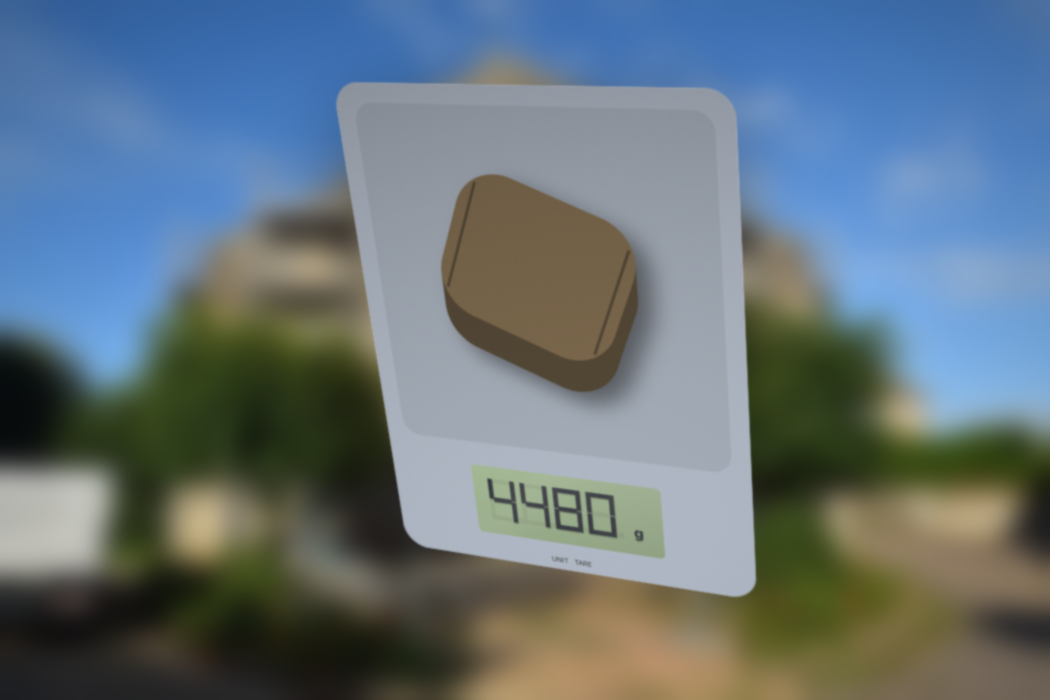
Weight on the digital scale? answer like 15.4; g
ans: 4480; g
